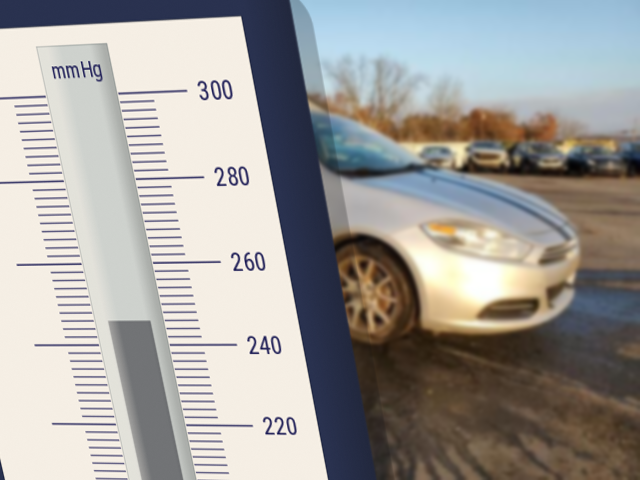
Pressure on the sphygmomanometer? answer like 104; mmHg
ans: 246; mmHg
